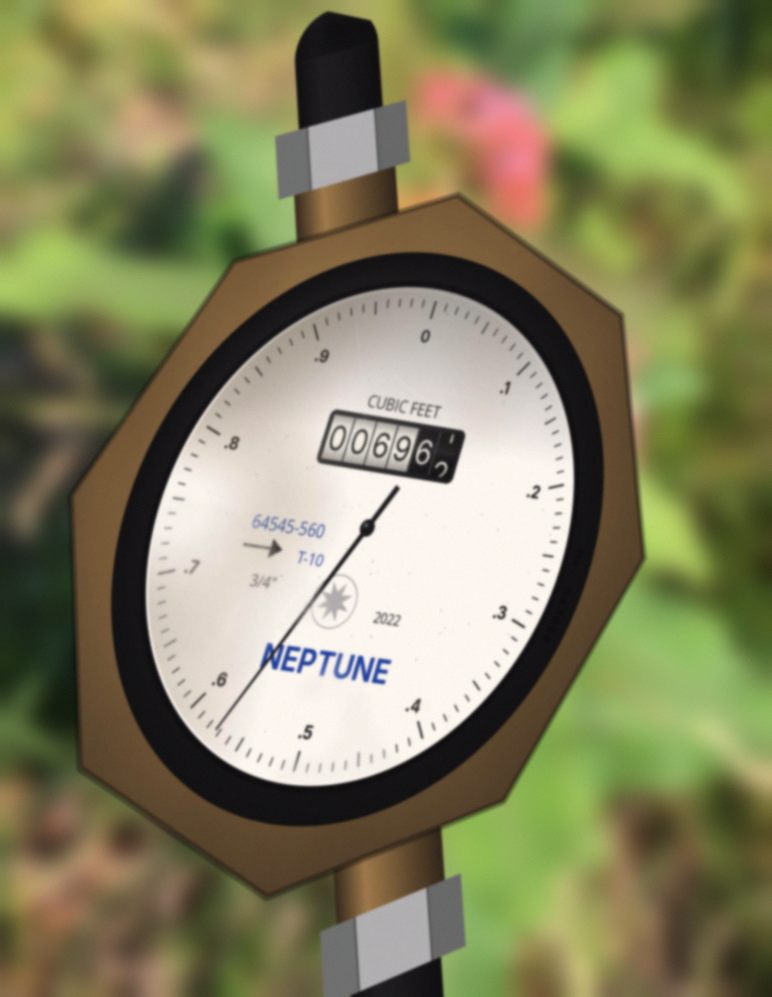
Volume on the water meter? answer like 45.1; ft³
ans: 6961.57; ft³
